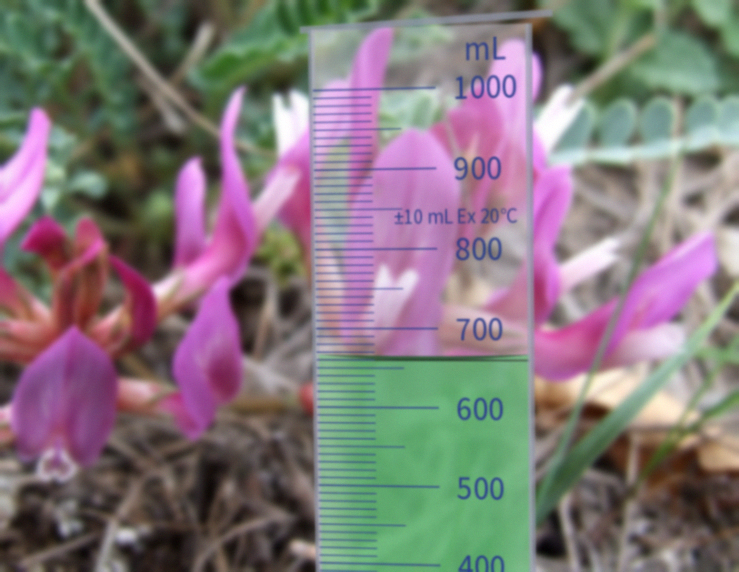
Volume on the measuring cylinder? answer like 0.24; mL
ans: 660; mL
